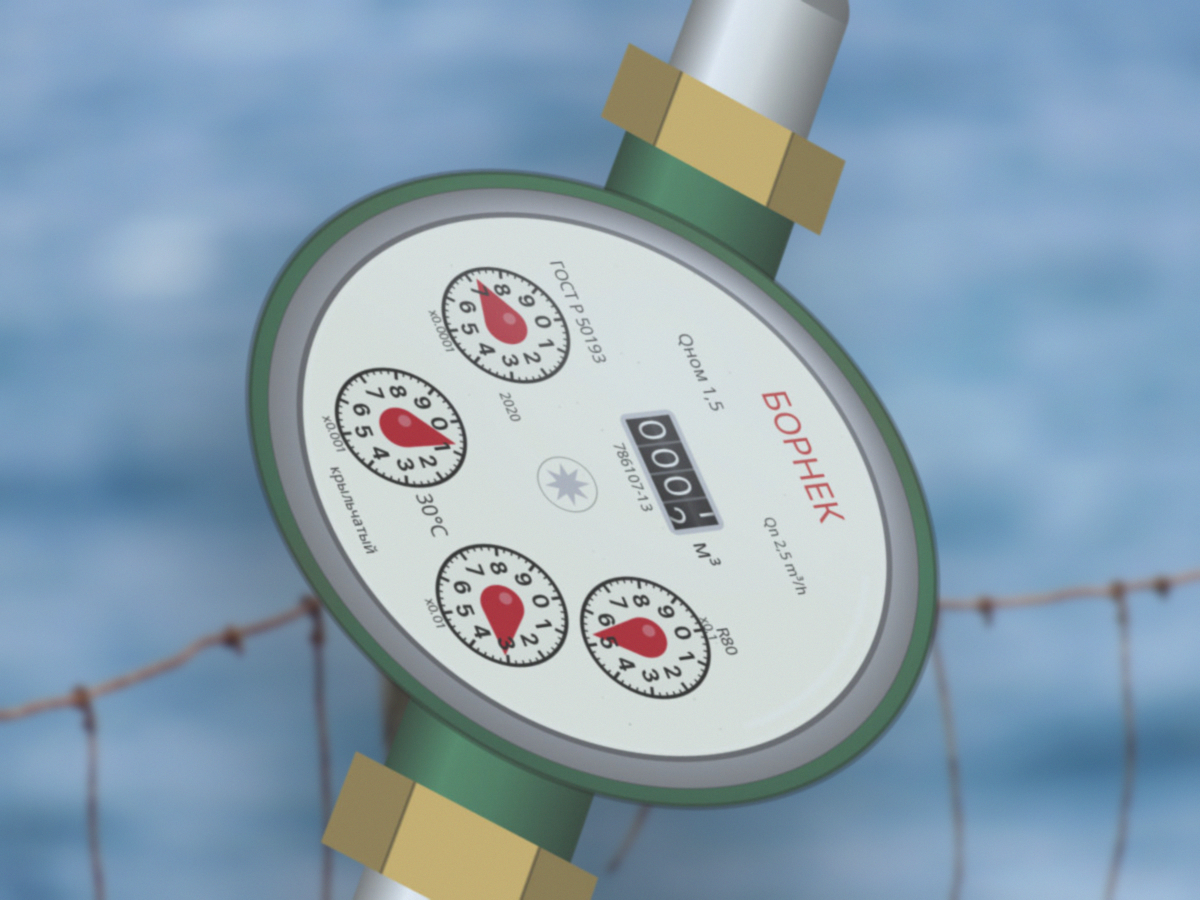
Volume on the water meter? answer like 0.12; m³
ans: 1.5307; m³
